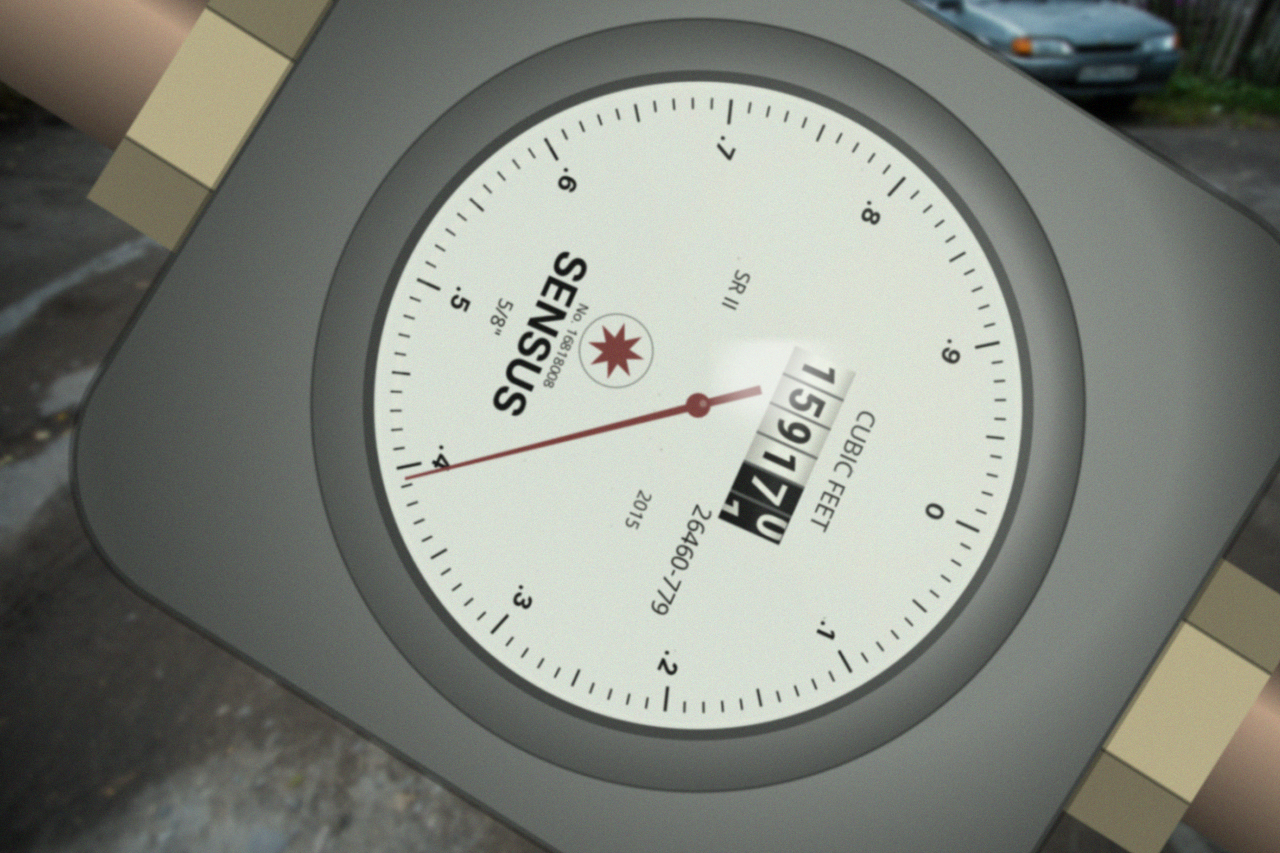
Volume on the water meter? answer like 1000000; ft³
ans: 159170.39; ft³
